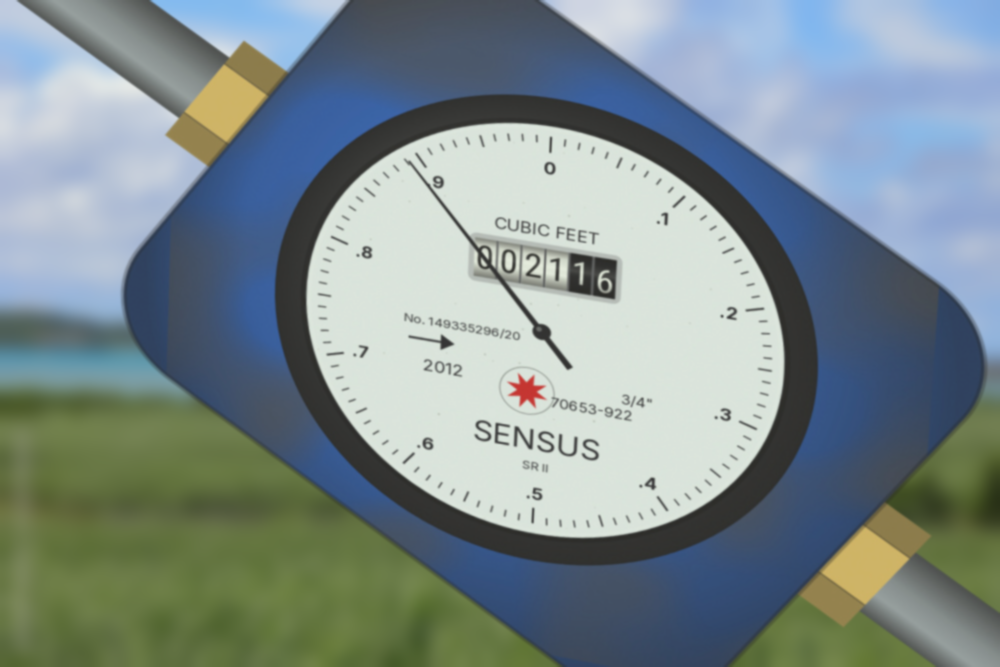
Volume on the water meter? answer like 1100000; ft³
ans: 2115.89; ft³
